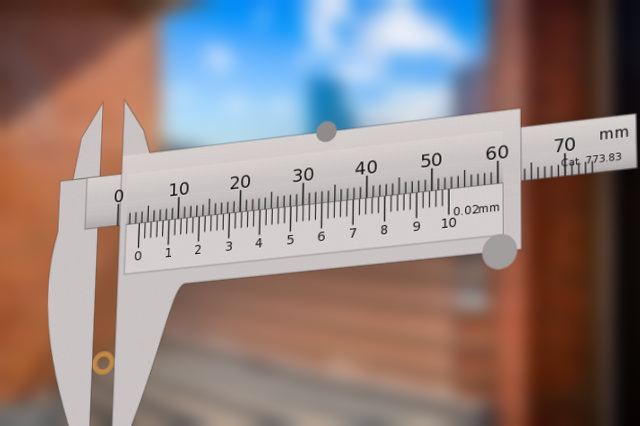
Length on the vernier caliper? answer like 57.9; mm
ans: 3.6; mm
